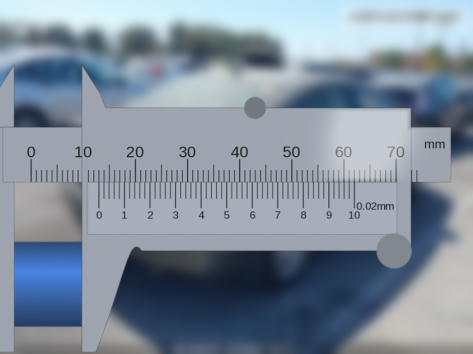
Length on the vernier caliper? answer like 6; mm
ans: 13.0; mm
